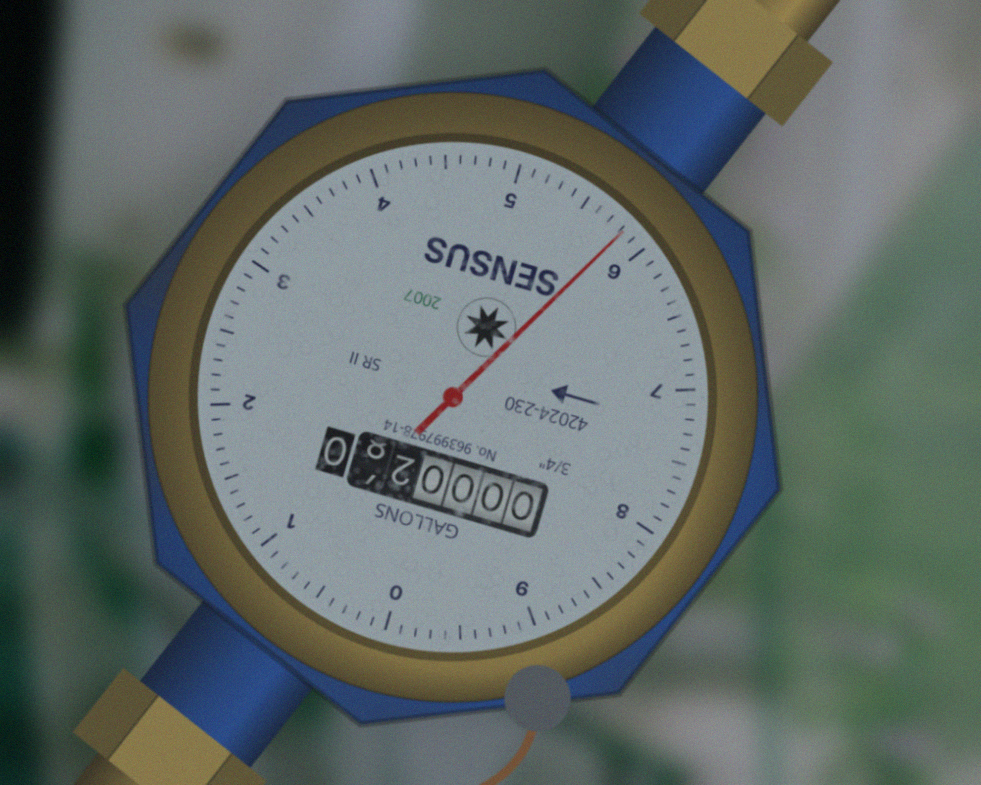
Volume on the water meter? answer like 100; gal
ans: 275.8; gal
